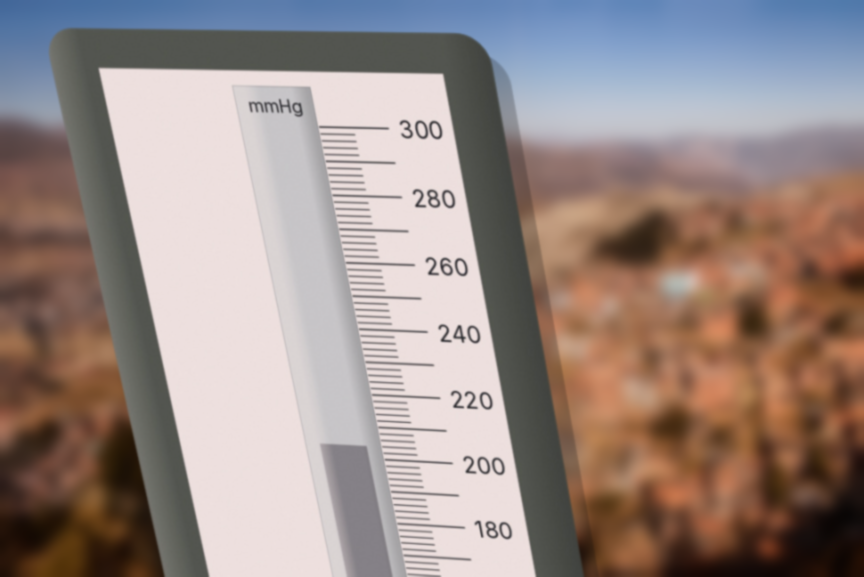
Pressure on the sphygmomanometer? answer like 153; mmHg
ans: 204; mmHg
